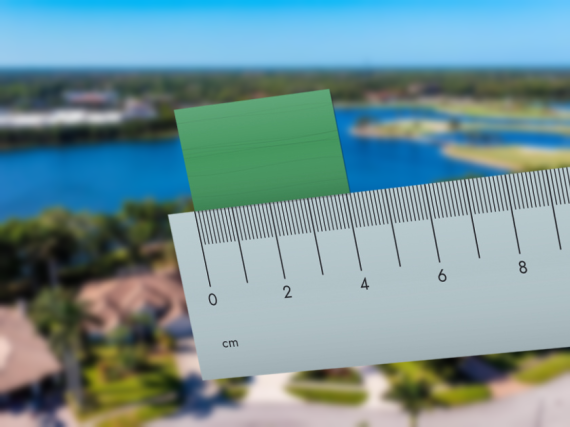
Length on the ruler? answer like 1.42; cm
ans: 4.1; cm
